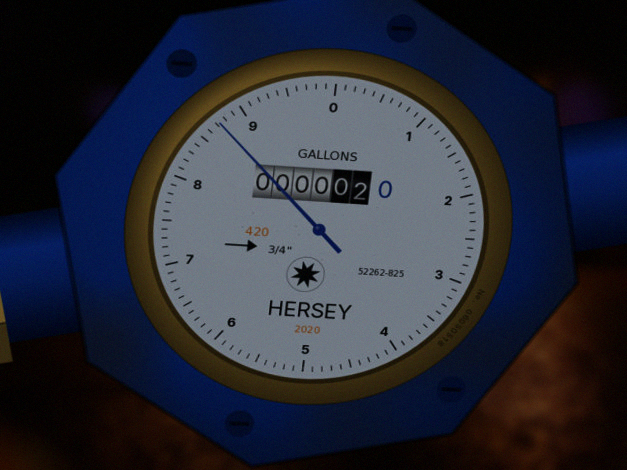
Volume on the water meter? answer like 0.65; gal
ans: 18.7; gal
